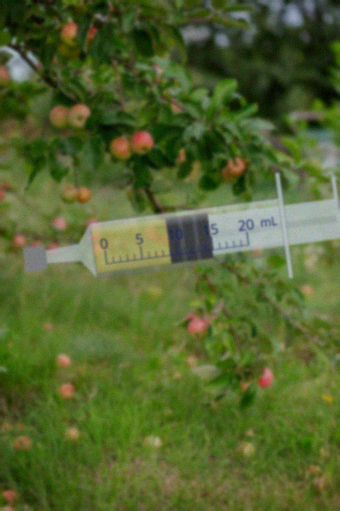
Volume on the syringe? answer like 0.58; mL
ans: 9; mL
